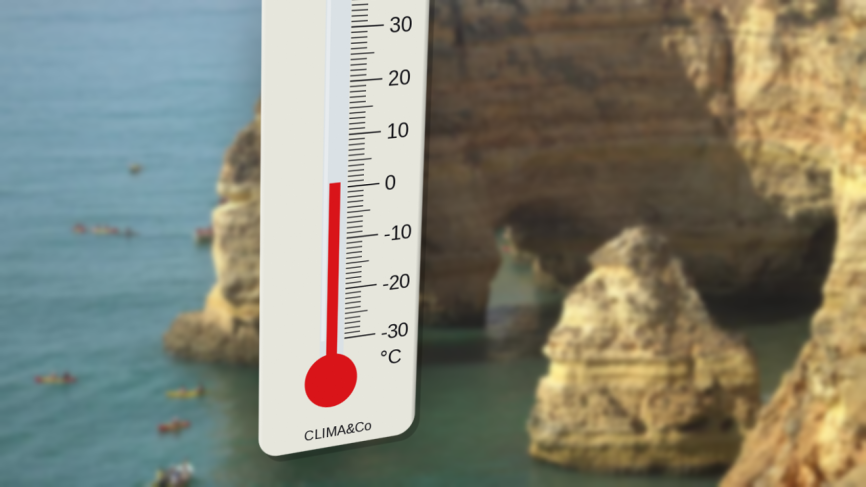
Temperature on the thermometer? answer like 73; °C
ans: 1; °C
